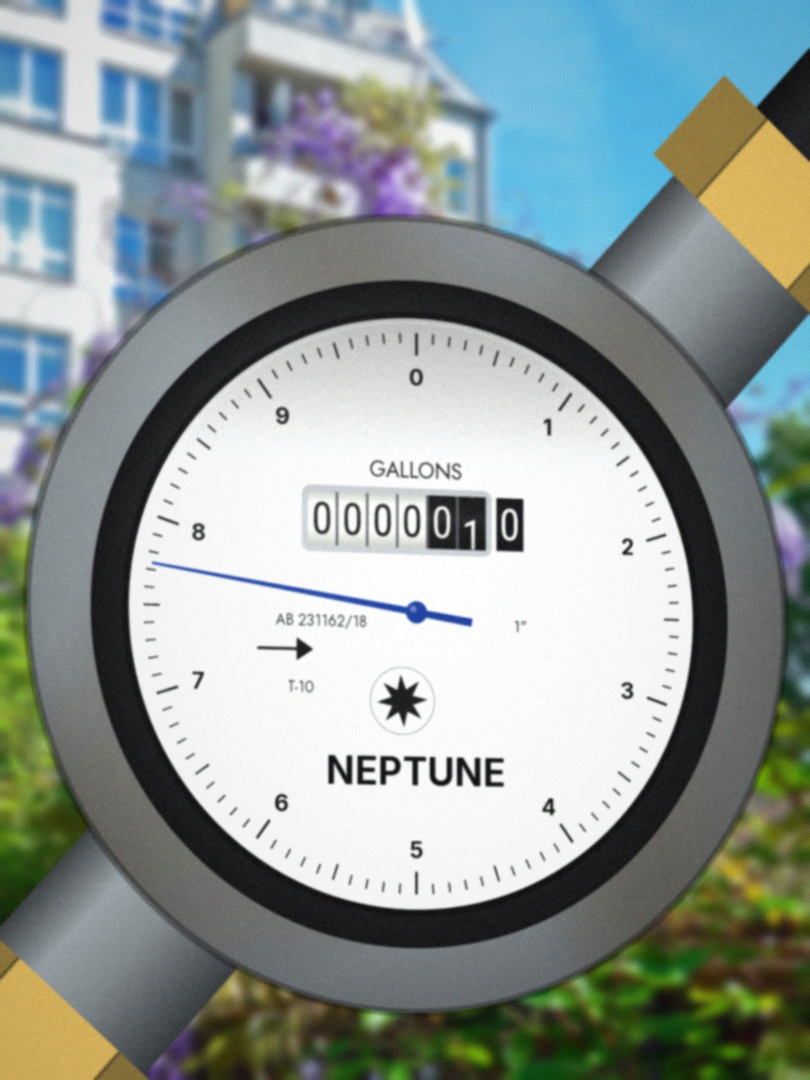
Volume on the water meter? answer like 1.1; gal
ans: 7.7; gal
